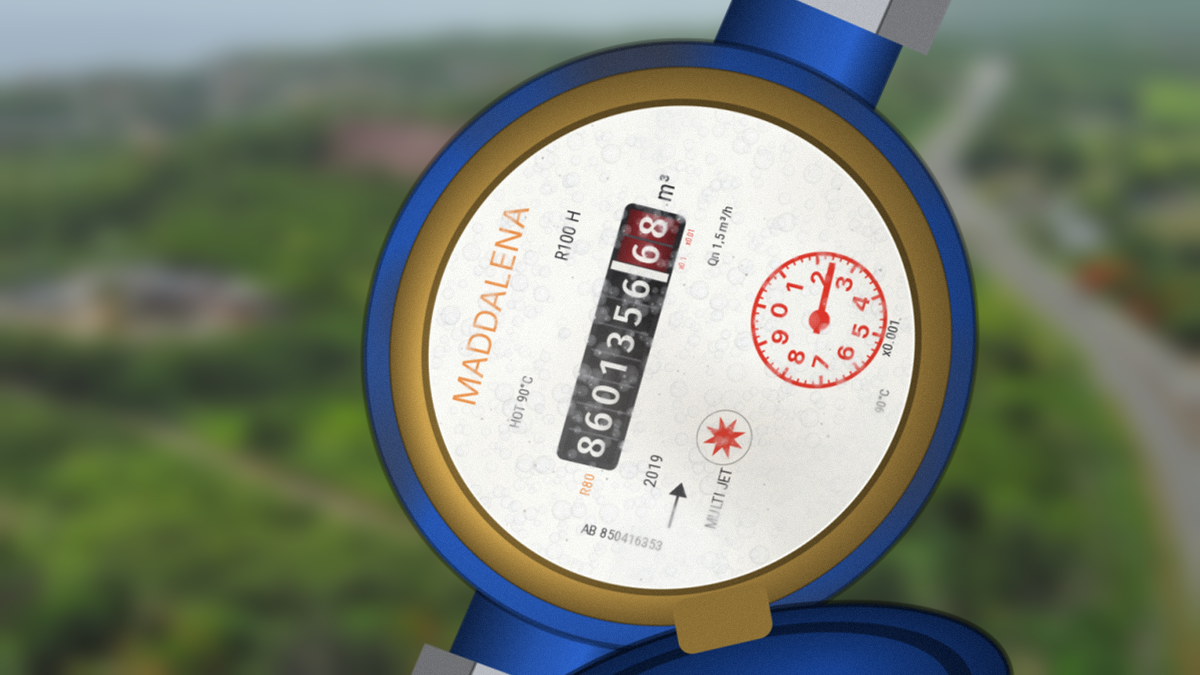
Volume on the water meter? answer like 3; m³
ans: 8601356.682; m³
